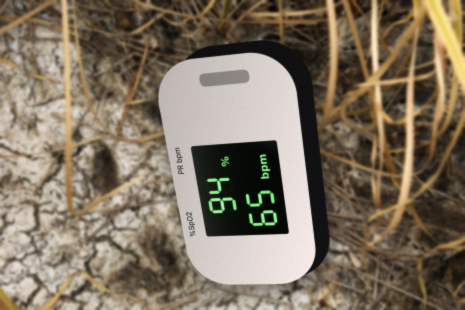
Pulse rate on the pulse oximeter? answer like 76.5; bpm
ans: 65; bpm
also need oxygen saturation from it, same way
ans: 94; %
